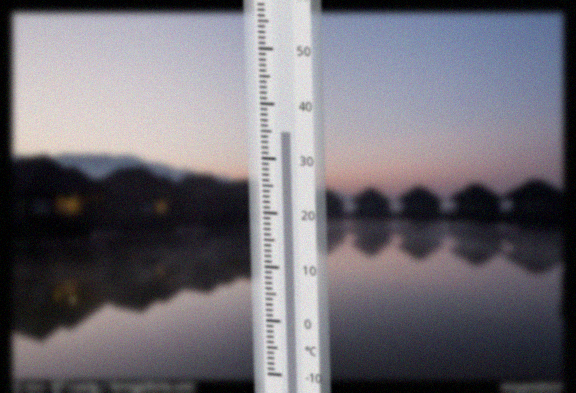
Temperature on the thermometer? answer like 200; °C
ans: 35; °C
